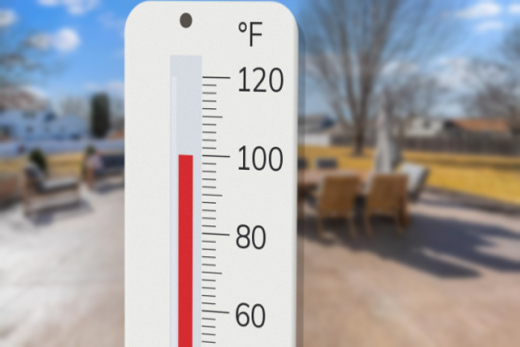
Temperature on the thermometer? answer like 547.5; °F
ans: 100; °F
